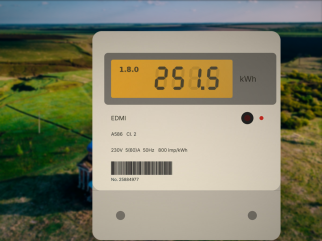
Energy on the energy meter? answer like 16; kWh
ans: 251.5; kWh
